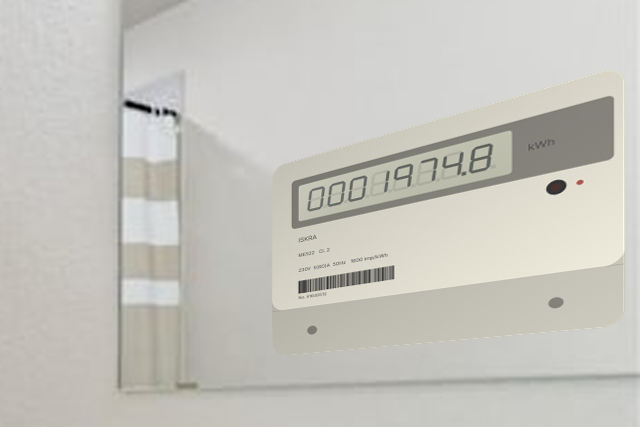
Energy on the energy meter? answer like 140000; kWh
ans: 1974.8; kWh
